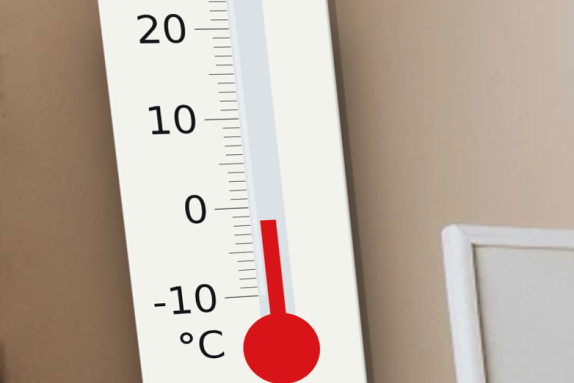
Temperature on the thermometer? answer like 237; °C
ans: -1.5; °C
